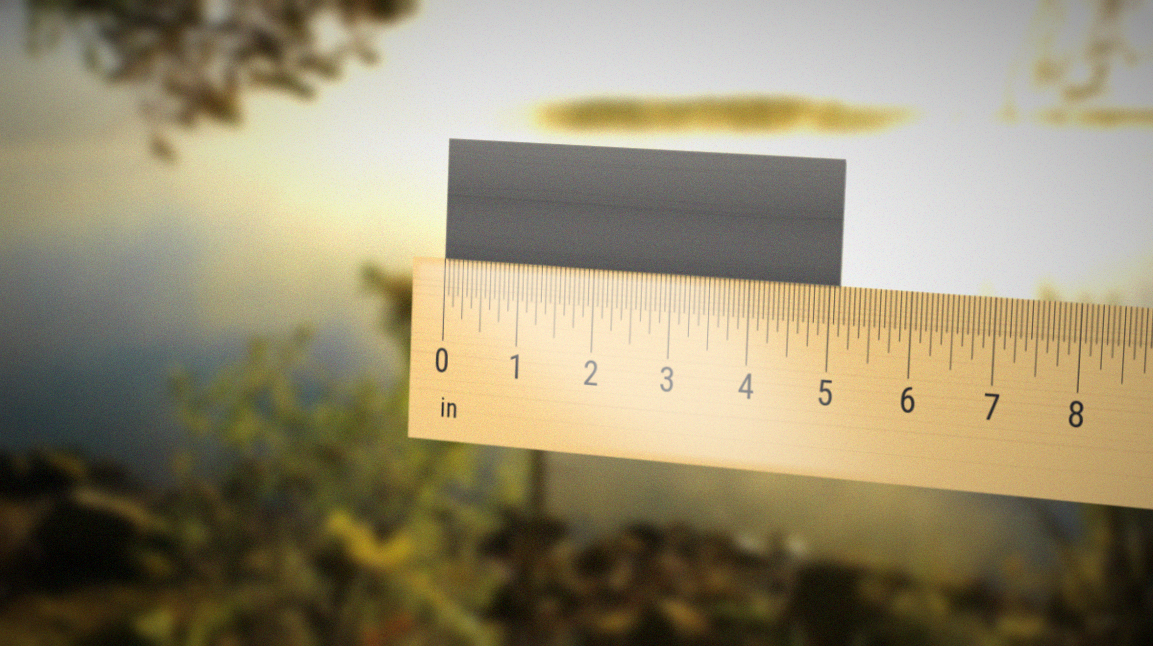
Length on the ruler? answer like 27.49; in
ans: 5.125; in
